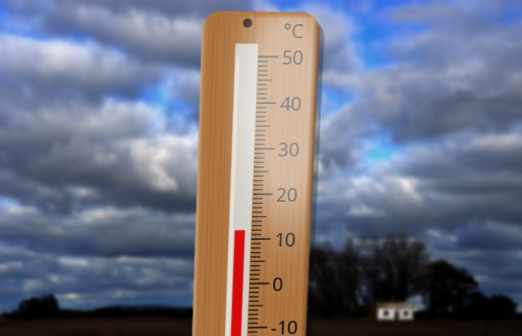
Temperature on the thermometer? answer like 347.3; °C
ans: 12; °C
